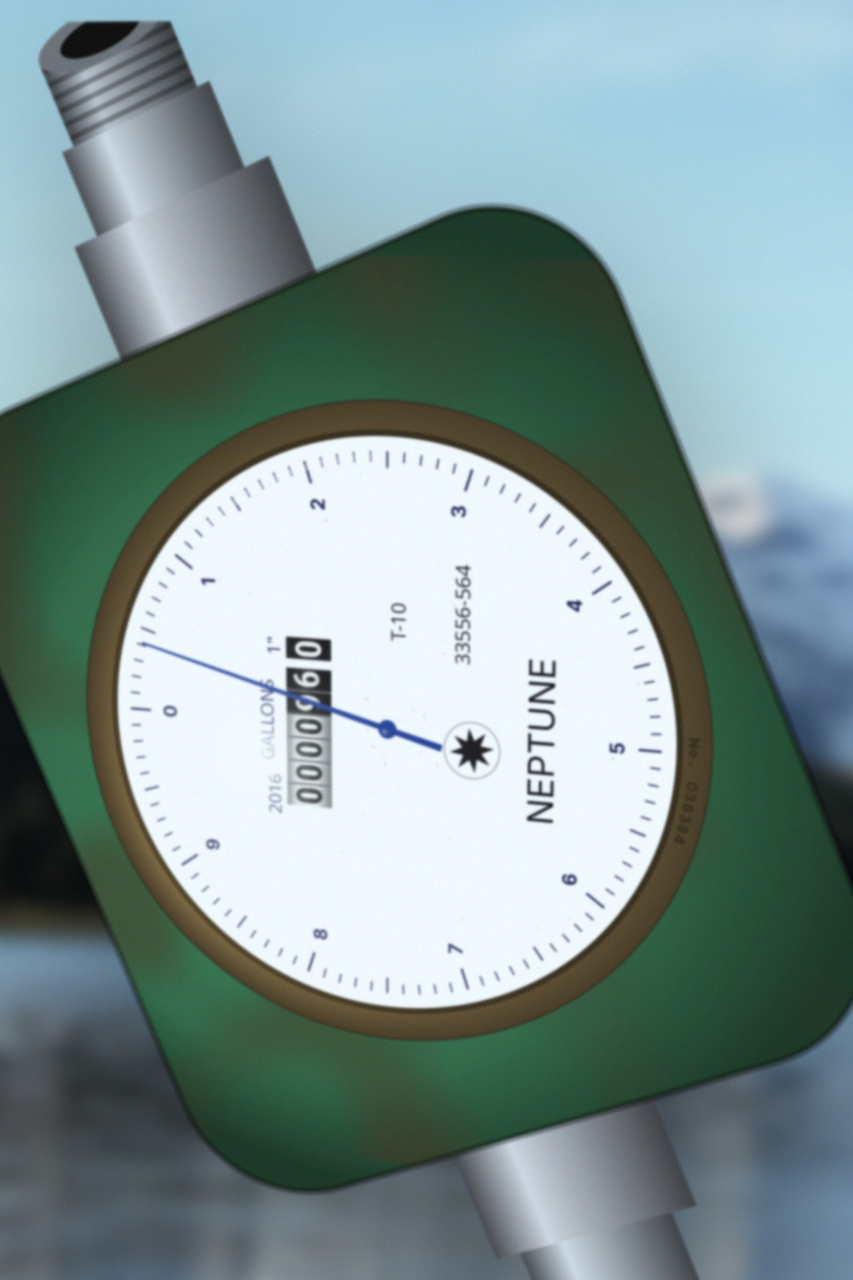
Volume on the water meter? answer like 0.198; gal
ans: 960.4; gal
